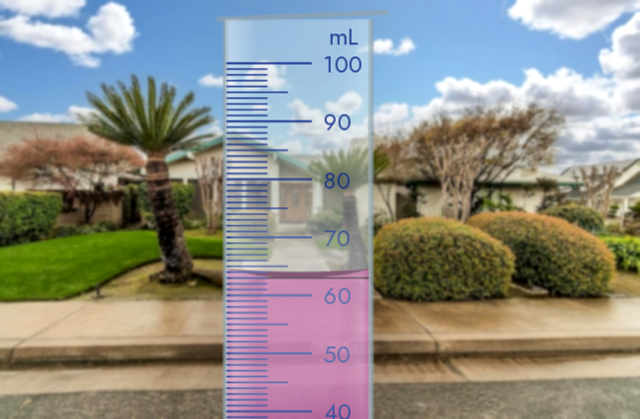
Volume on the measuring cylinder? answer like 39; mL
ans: 63; mL
